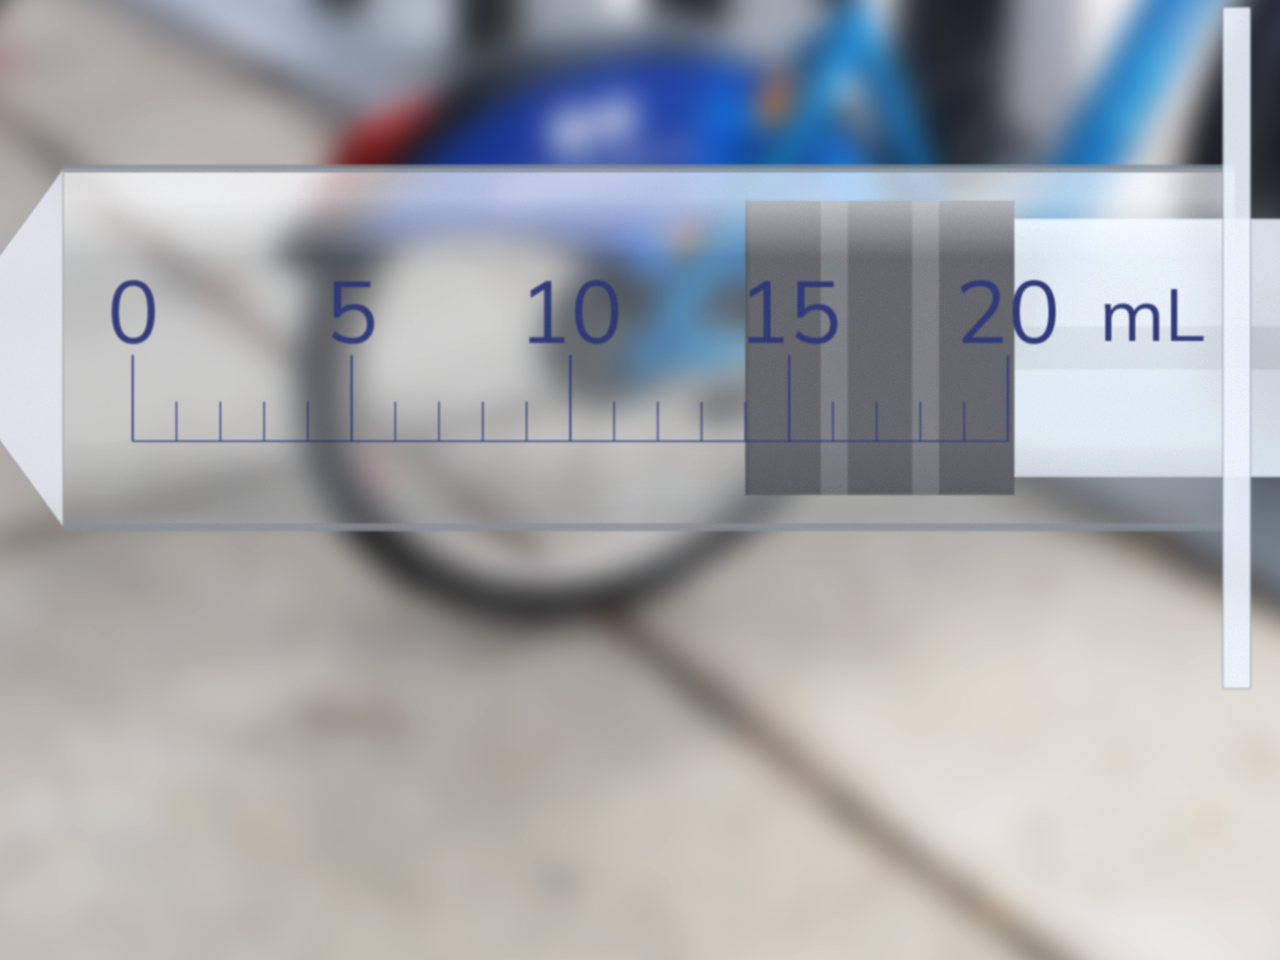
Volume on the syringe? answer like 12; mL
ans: 14; mL
